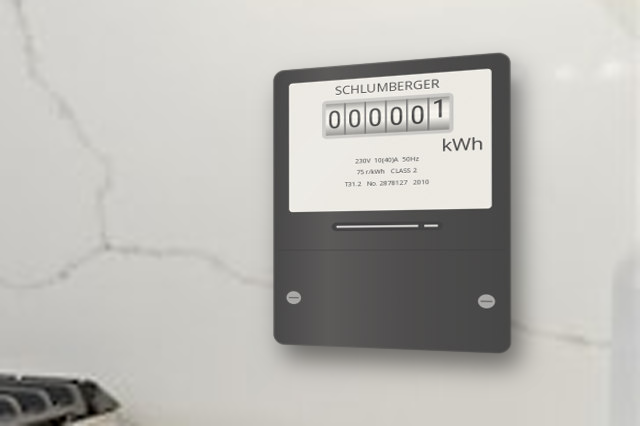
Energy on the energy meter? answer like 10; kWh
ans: 1; kWh
